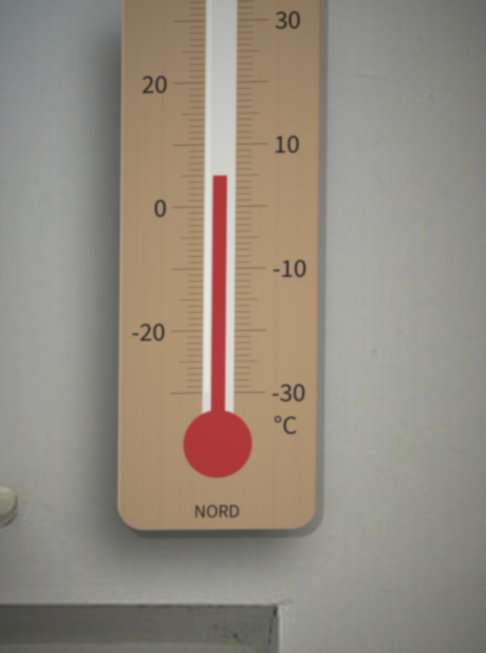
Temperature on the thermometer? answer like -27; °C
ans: 5; °C
